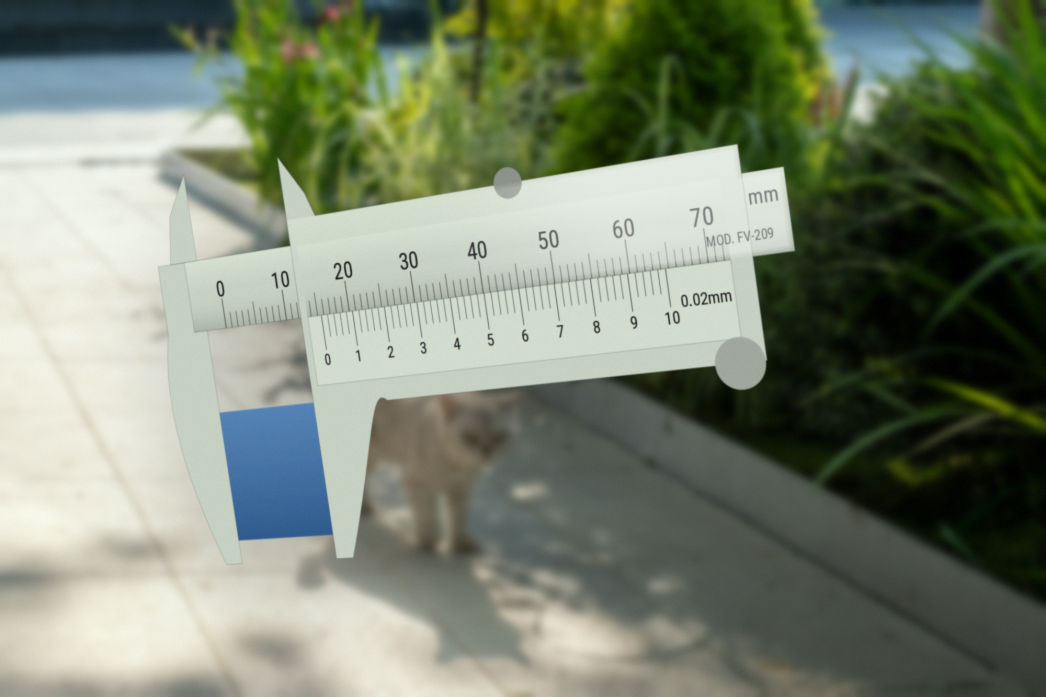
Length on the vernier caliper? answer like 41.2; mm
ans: 15.6; mm
